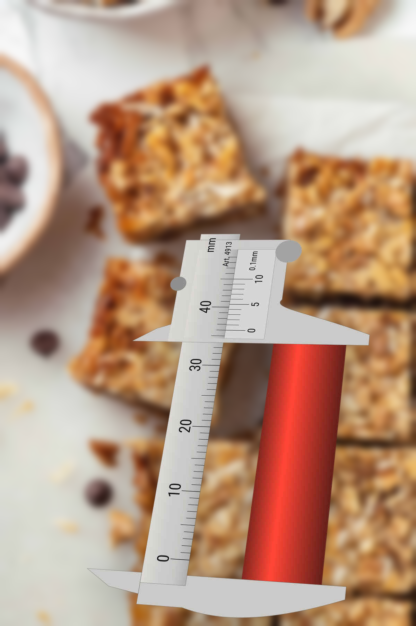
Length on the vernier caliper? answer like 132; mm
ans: 36.0; mm
